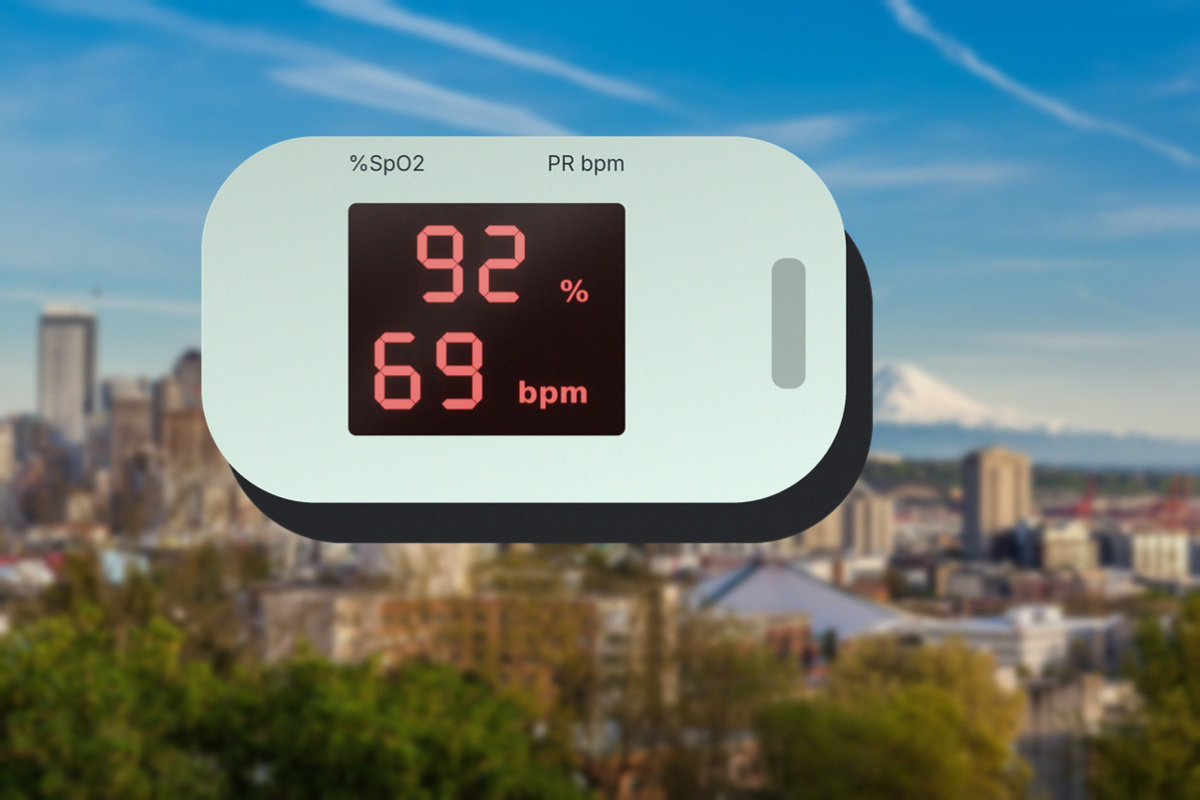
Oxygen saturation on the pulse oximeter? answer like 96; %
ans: 92; %
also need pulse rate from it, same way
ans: 69; bpm
